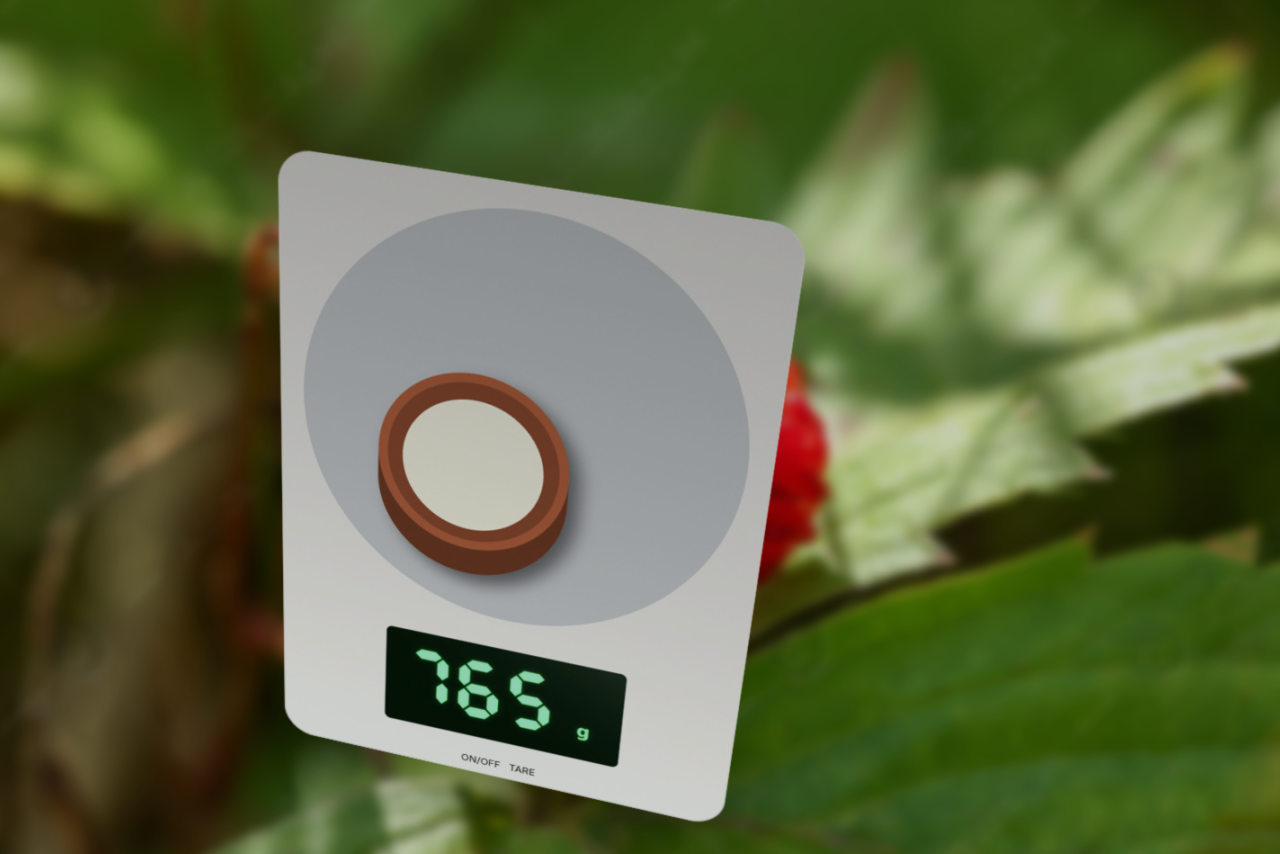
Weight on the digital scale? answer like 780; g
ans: 765; g
